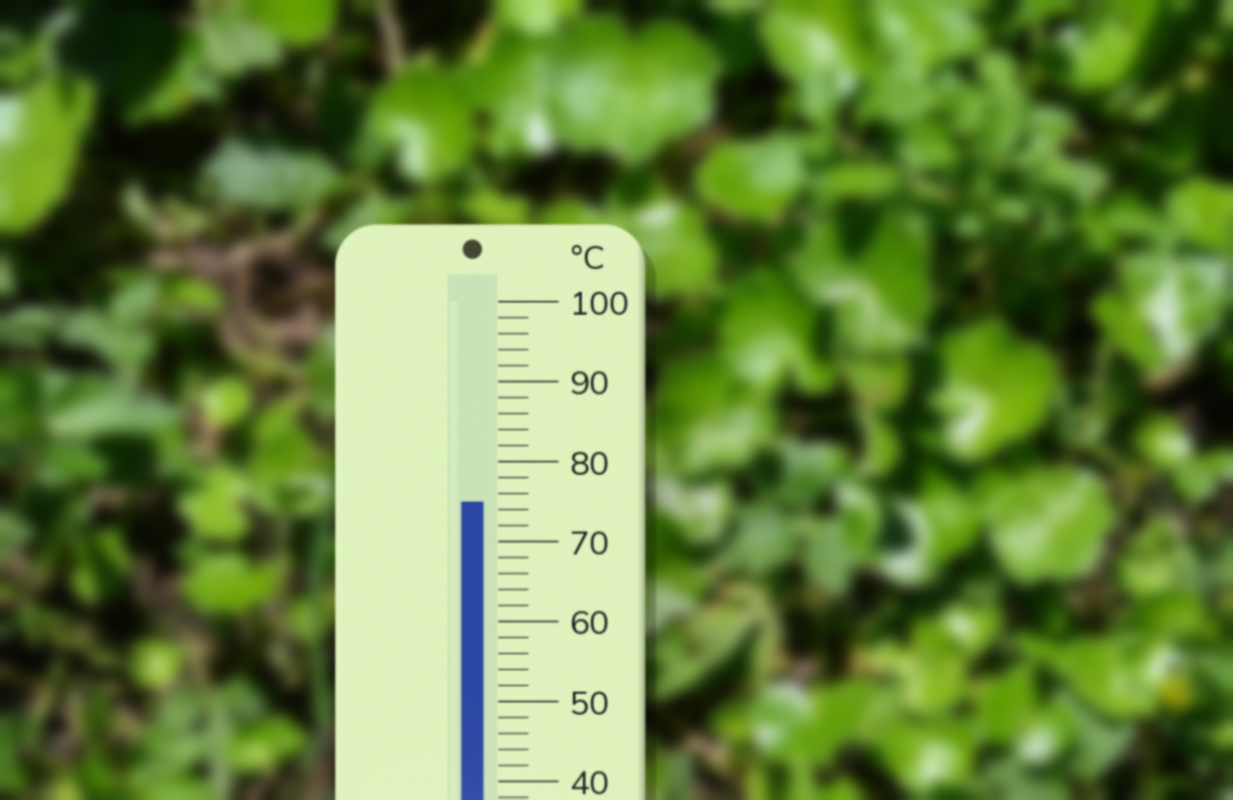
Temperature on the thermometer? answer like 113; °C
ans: 75; °C
